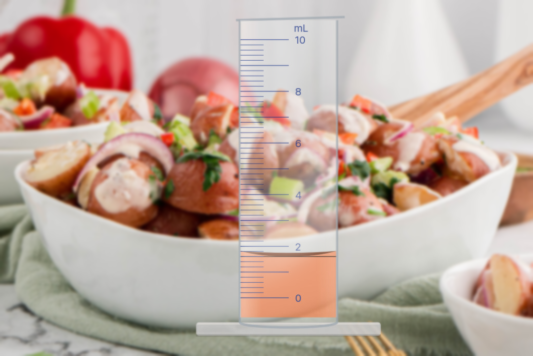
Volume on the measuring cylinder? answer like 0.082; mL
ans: 1.6; mL
